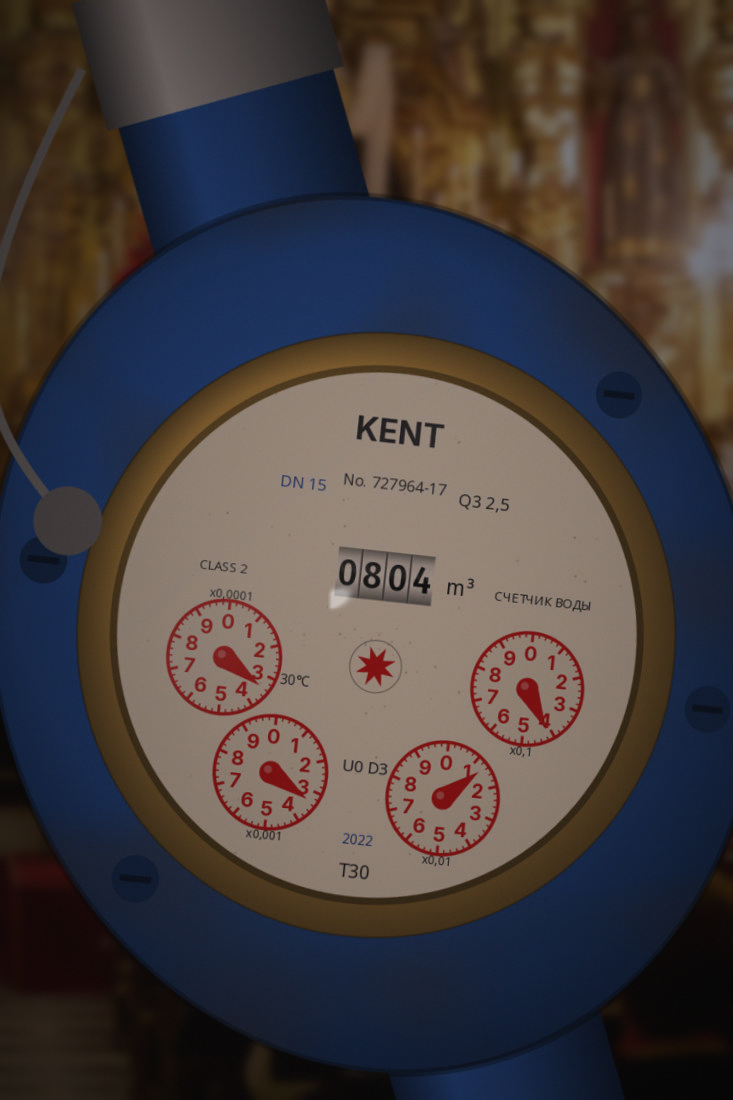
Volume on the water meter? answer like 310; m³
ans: 804.4133; m³
